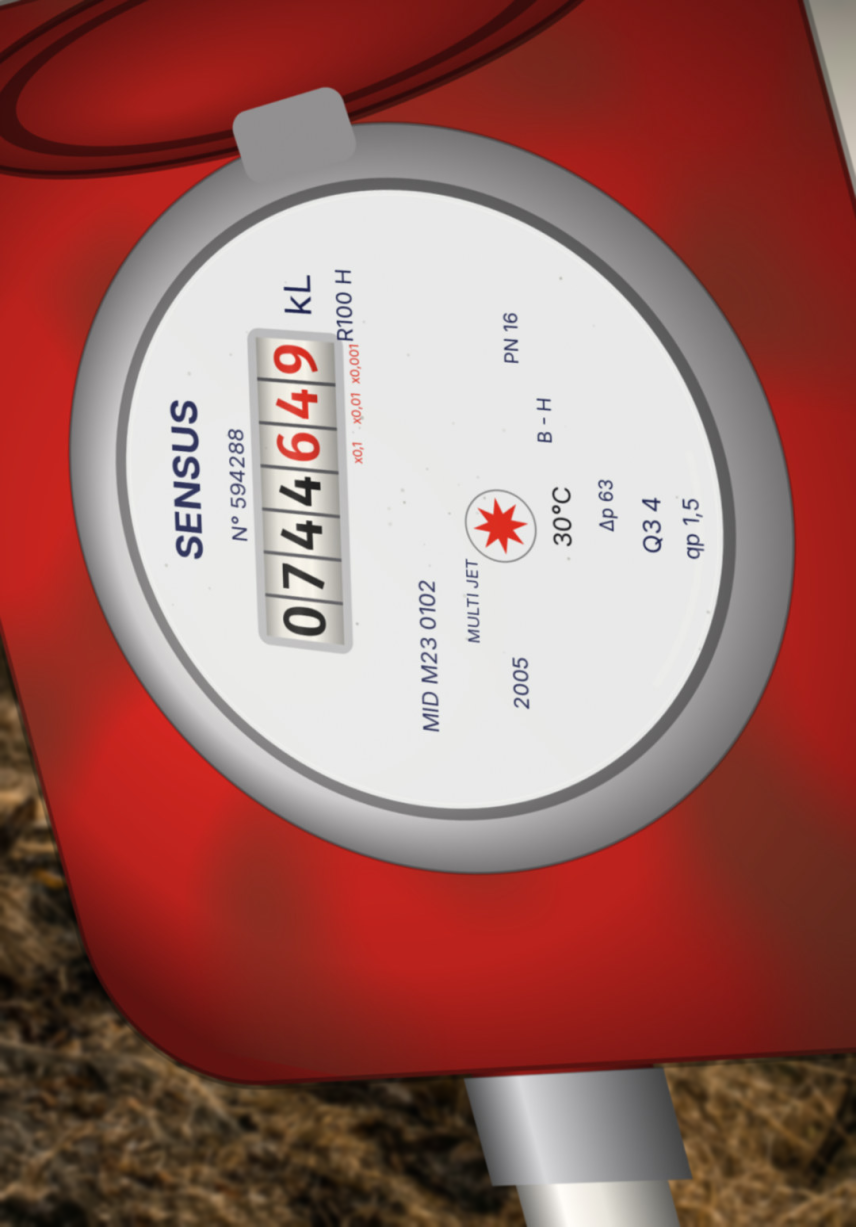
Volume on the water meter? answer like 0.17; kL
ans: 744.649; kL
